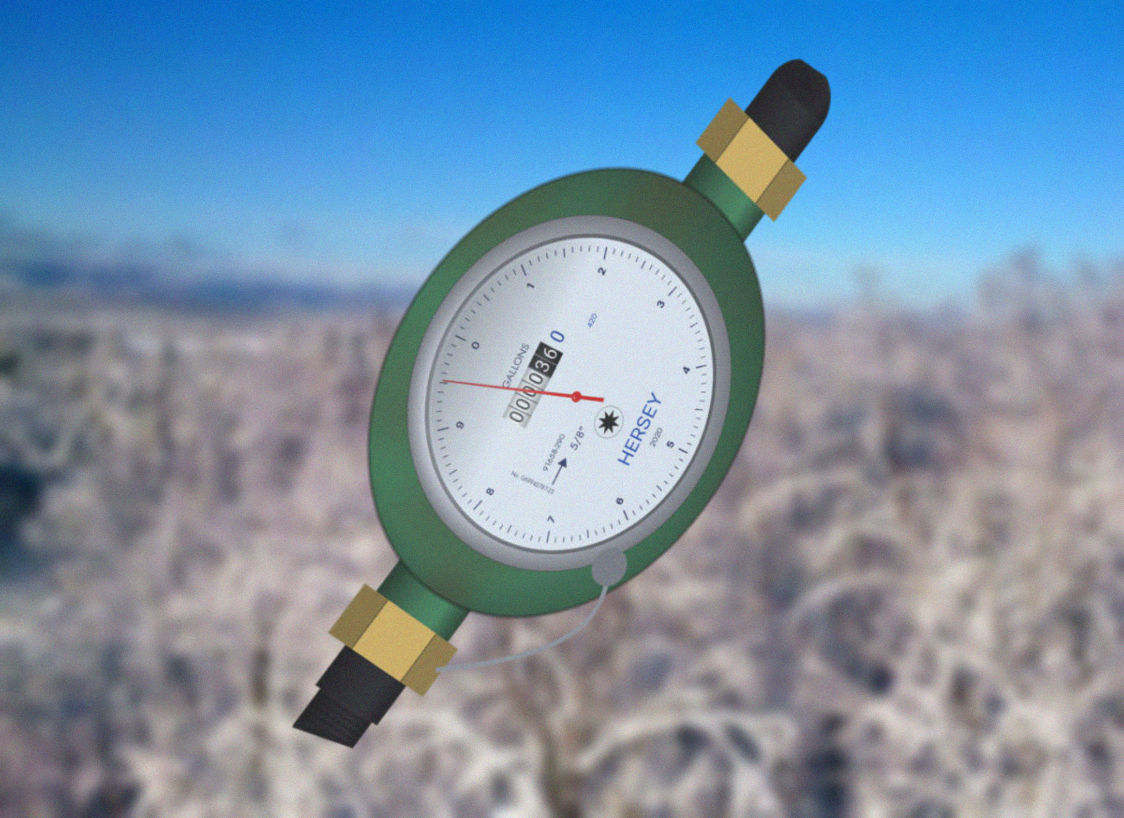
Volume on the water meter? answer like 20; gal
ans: 359.5; gal
